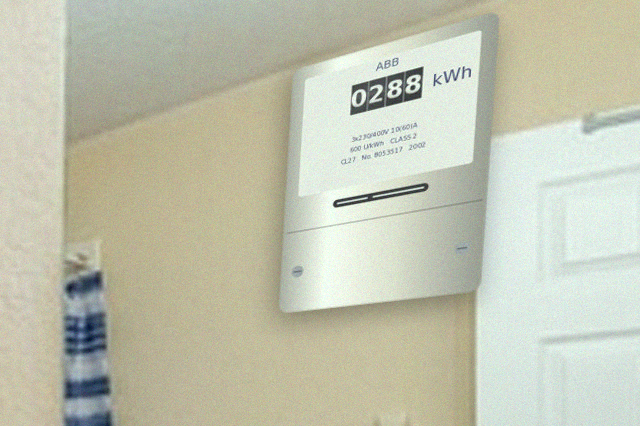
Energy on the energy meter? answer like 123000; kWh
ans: 288; kWh
